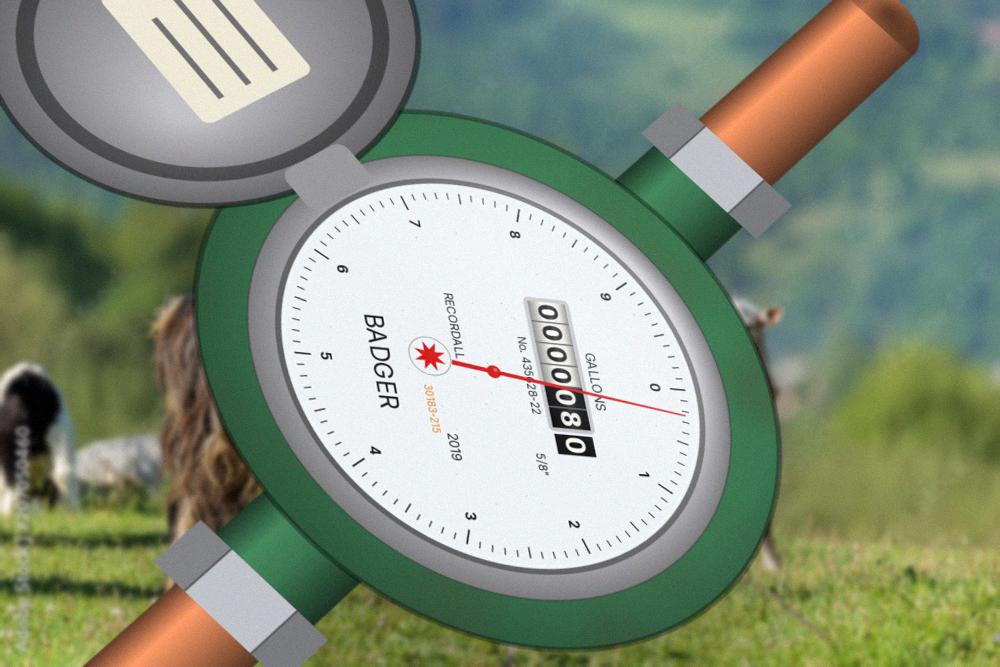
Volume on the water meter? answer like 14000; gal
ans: 80.2; gal
